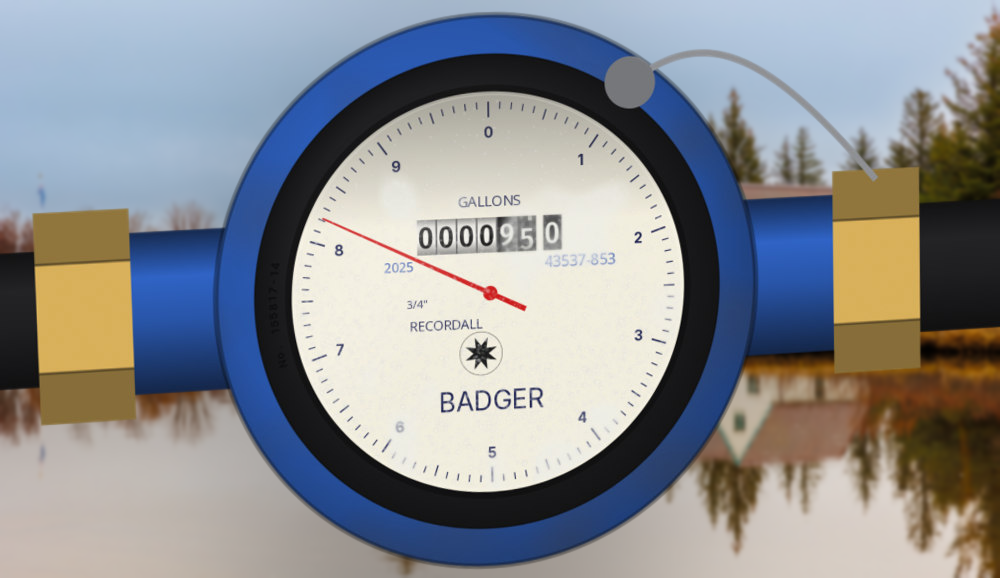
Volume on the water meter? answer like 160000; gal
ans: 948.2; gal
